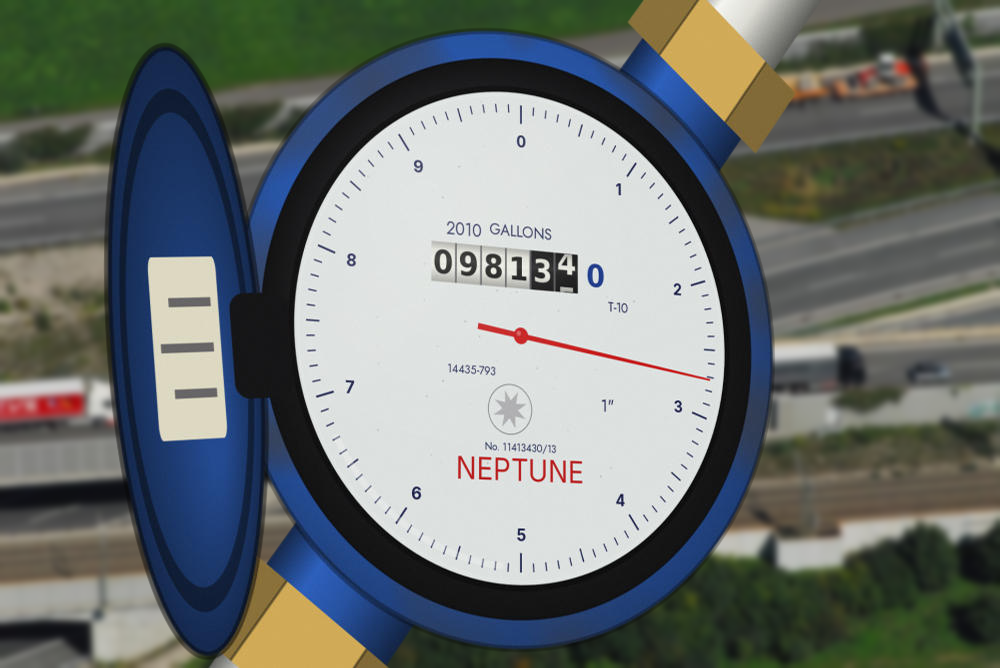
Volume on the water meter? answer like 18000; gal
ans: 981342.7; gal
